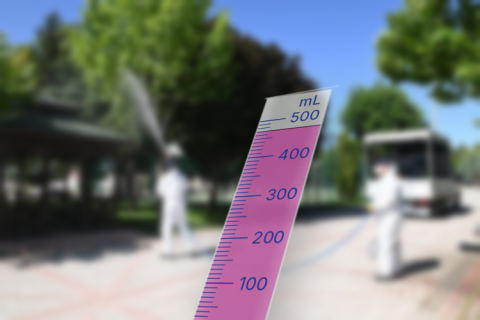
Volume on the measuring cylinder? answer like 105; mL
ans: 470; mL
